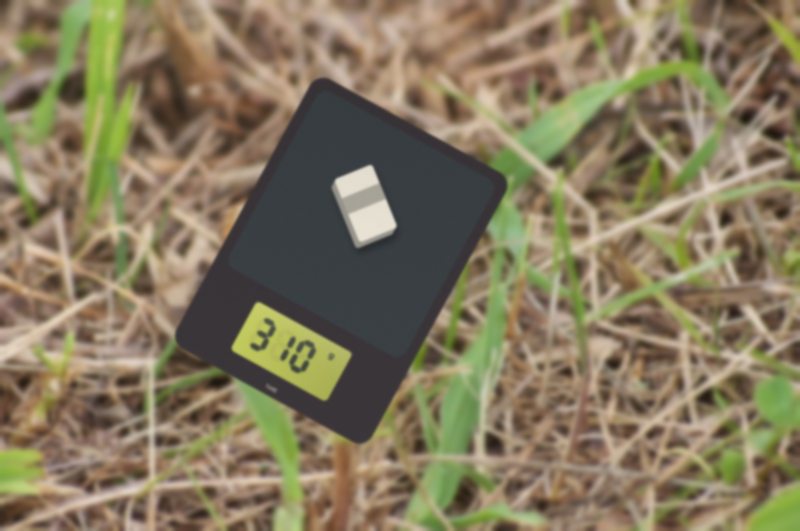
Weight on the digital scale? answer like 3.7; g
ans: 310; g
